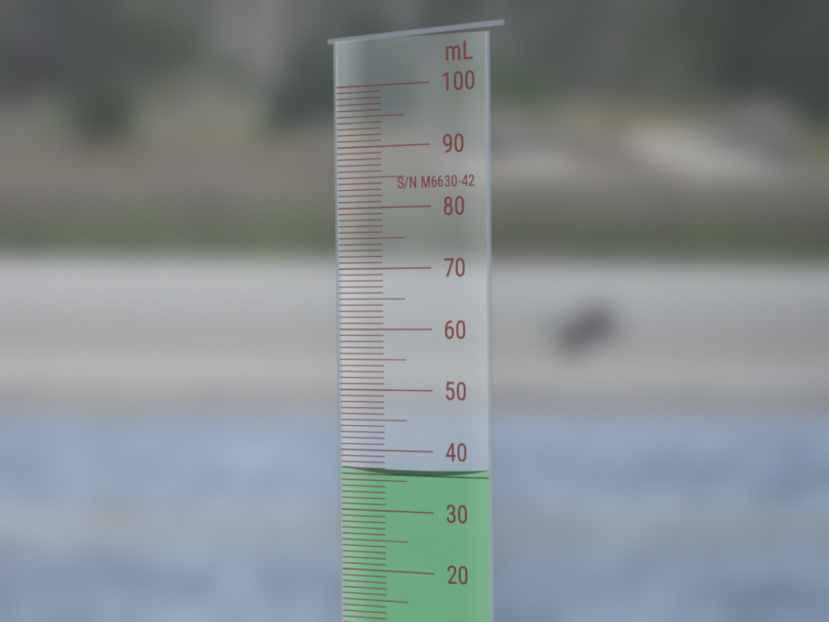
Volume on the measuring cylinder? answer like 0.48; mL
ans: 36; mL
